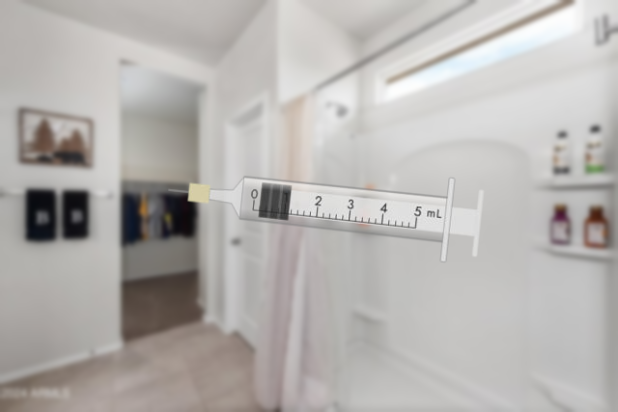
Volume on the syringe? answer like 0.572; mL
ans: 0.2; mL
